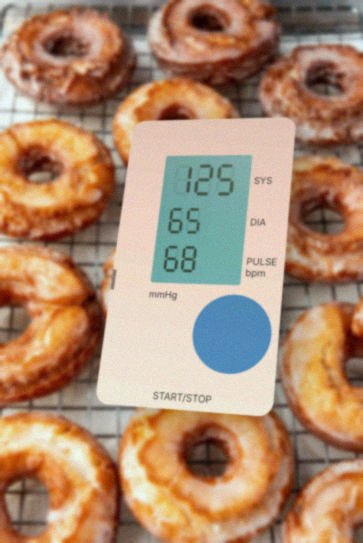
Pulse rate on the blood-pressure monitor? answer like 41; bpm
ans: 68; bpm
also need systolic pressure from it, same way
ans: 125; mmHg
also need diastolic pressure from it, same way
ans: 65; mmHg
